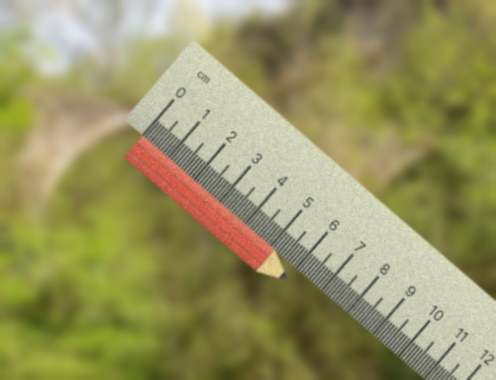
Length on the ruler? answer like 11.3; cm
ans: 6; cm
